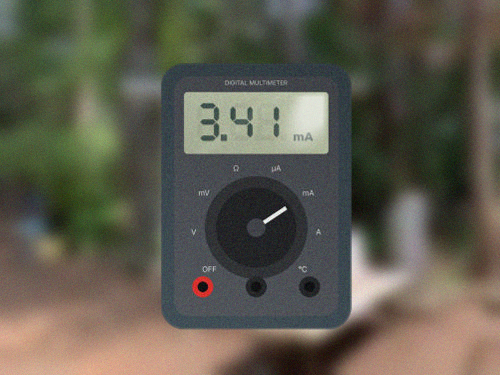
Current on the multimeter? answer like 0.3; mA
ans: 3.41; mA
